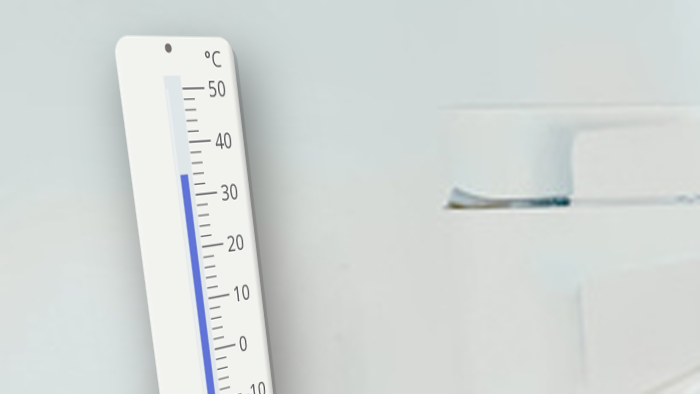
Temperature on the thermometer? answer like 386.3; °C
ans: 34; °C
